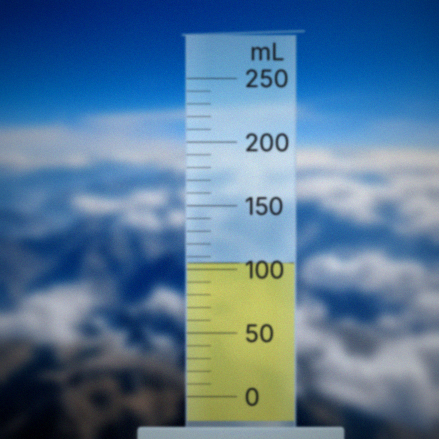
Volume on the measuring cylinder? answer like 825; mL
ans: 105; mL
